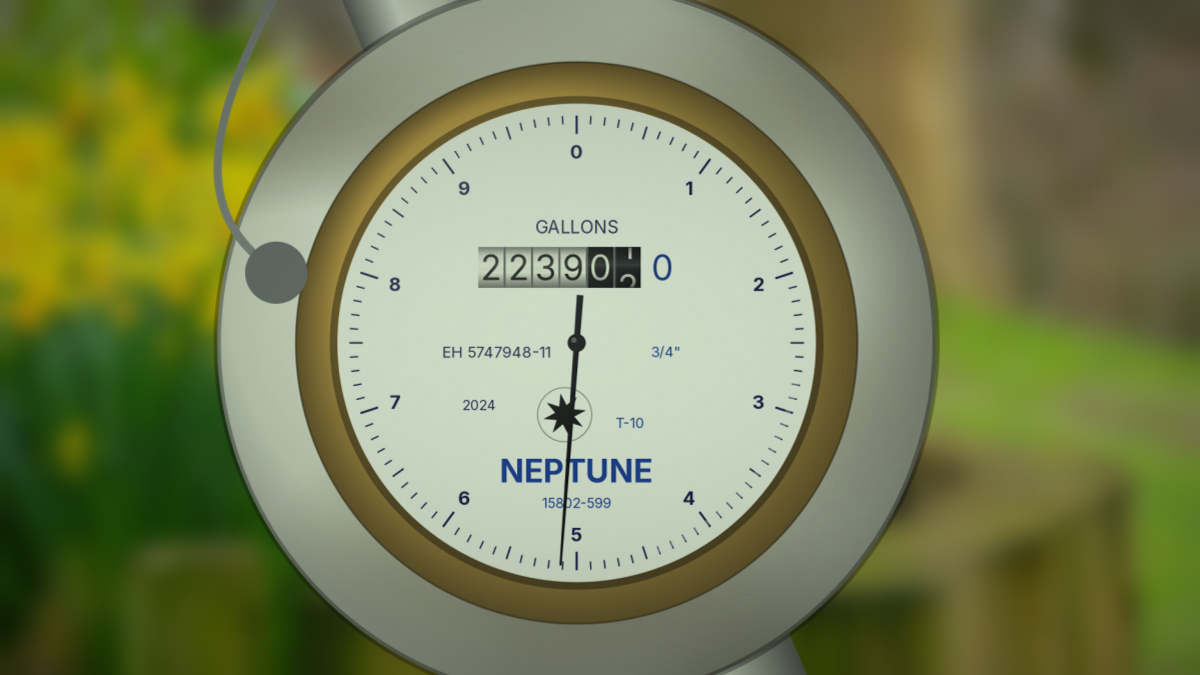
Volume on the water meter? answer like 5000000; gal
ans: 2239015.1; gal
